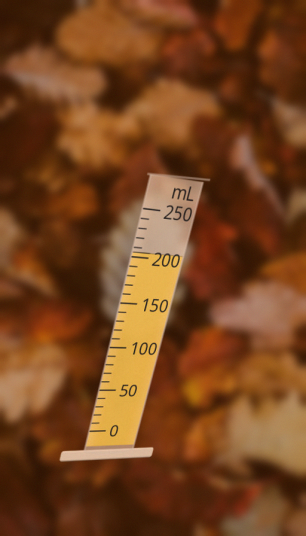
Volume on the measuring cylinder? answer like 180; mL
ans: 205; mL
